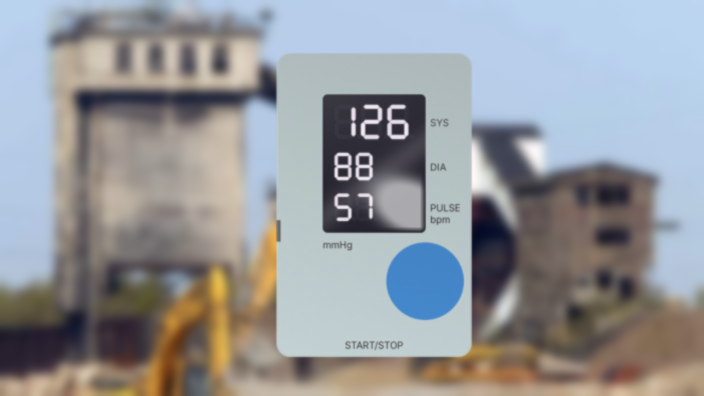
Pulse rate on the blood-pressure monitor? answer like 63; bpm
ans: 57; bpm
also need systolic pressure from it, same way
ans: 126; mmHg
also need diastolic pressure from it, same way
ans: 88; mmHg
